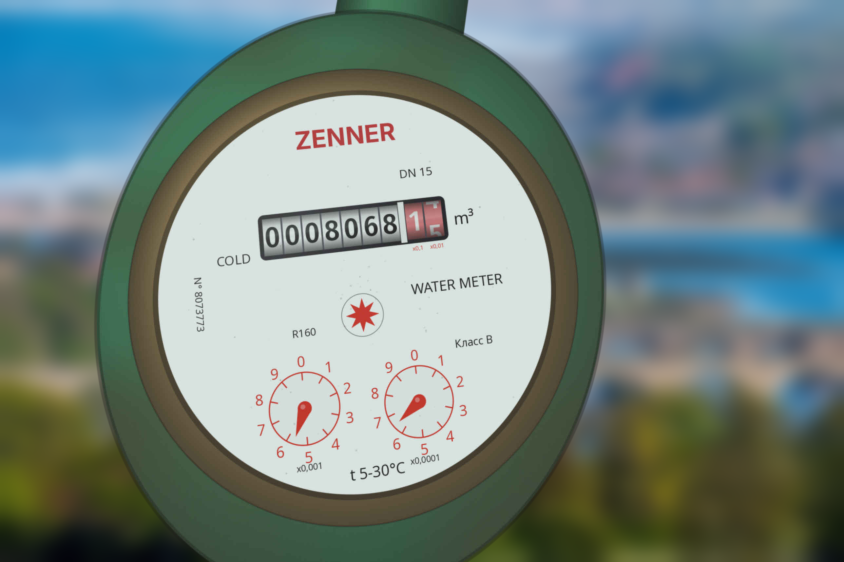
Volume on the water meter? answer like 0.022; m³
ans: 8068.1456; m³
